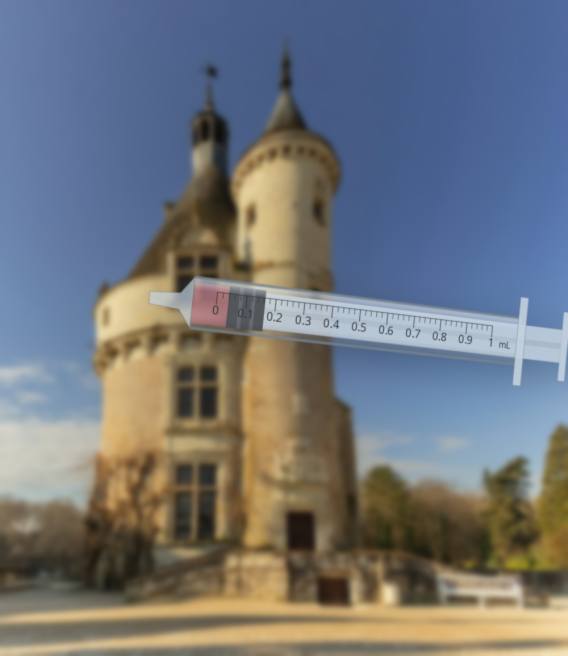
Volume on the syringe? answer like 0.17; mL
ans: 0.04; mL
